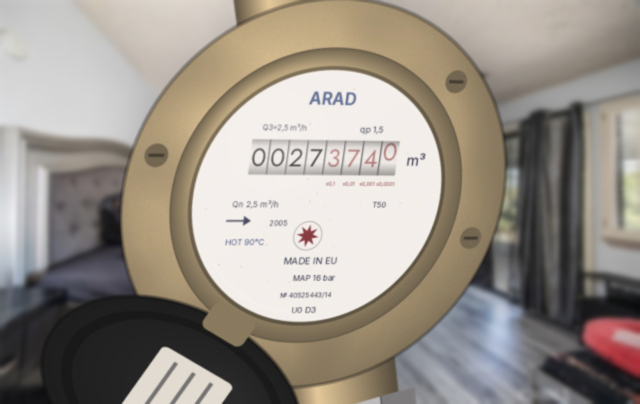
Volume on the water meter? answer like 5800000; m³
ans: 27.3740; m³
